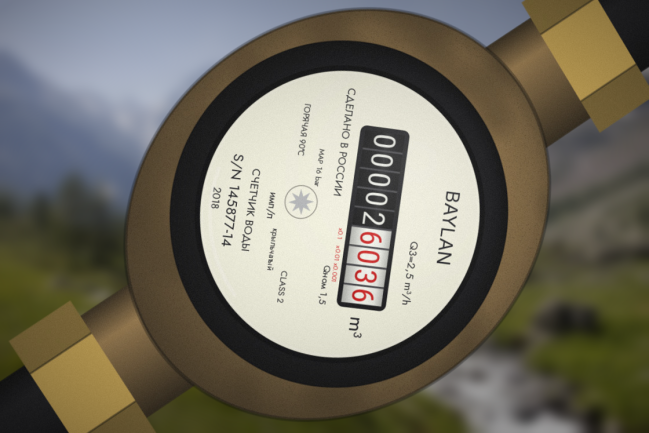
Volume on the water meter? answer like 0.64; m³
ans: 2.6036; m³
